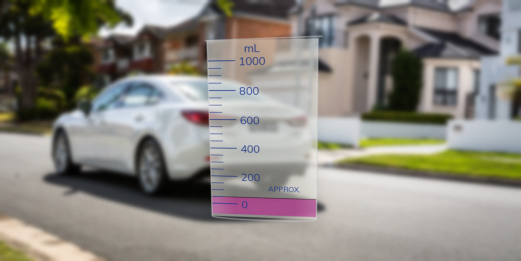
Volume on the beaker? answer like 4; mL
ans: 50; mL
